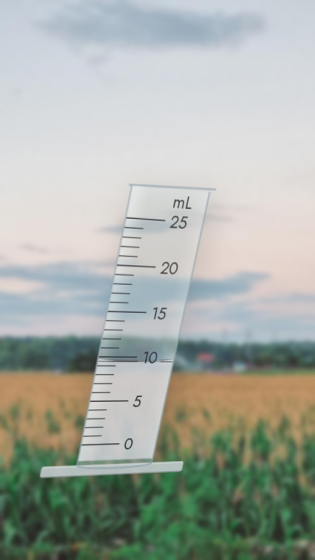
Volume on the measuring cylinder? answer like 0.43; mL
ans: 9.5; mL
